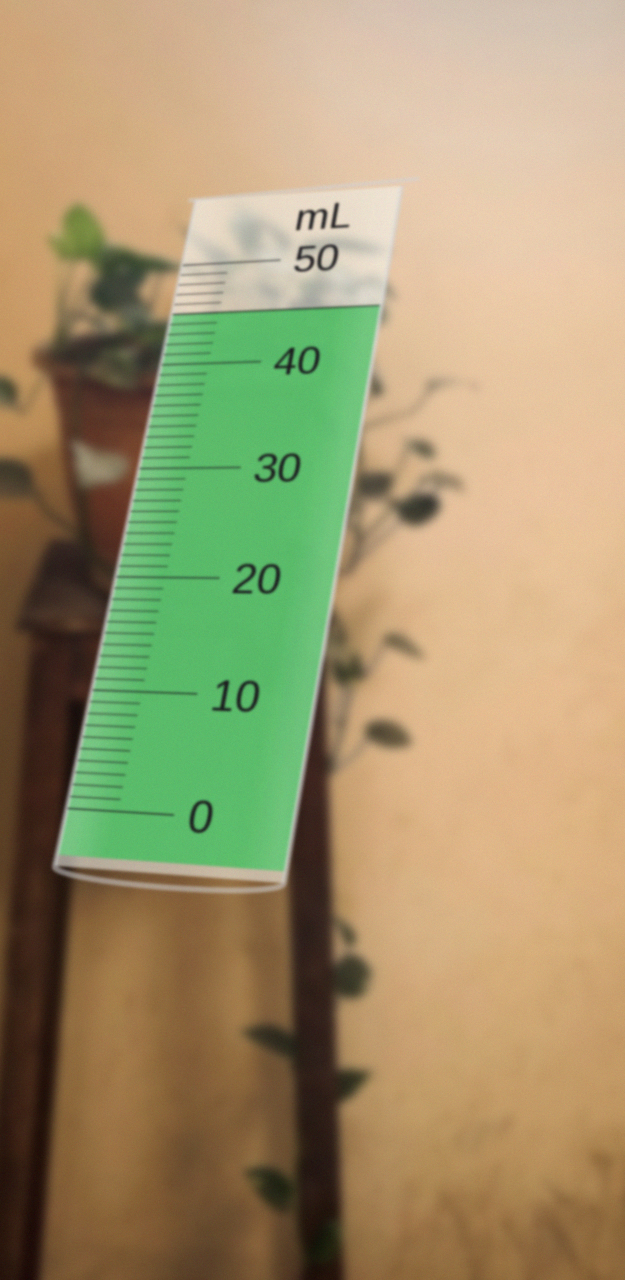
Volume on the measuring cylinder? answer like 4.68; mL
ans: 45; mL
